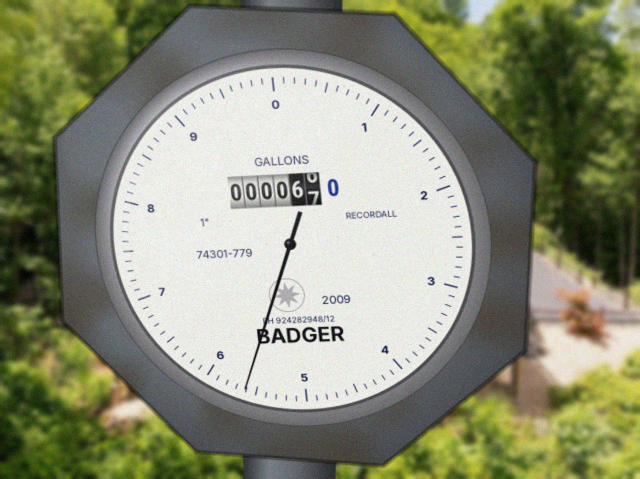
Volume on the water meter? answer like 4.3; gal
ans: 665.6; gal
